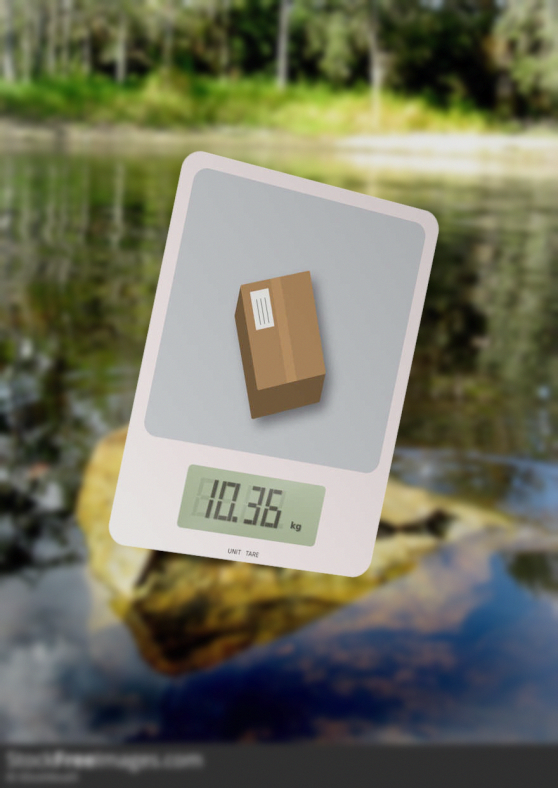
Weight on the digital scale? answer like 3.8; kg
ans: 10.36; kg
